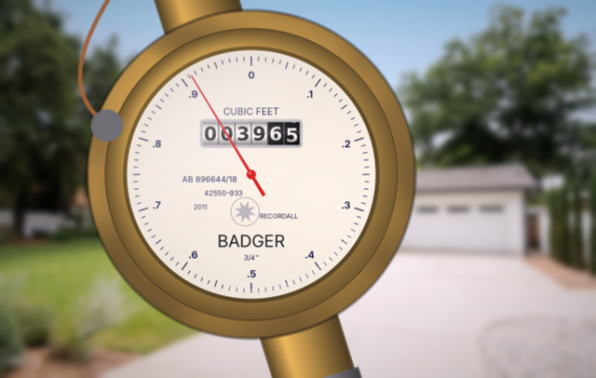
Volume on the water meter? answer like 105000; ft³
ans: 3964.91; ft³
